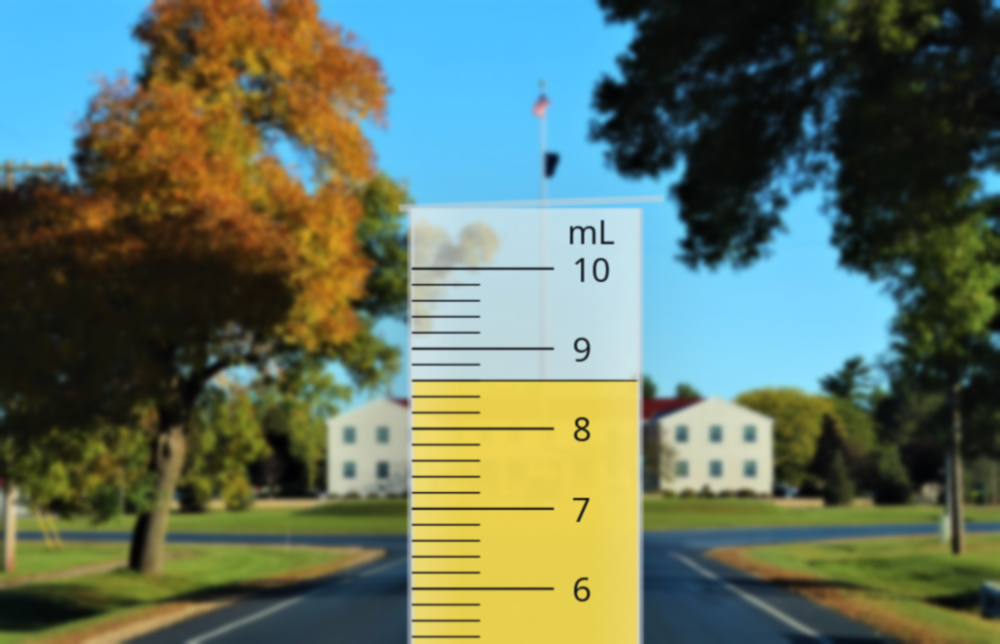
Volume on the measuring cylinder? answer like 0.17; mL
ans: 8.6; mL
